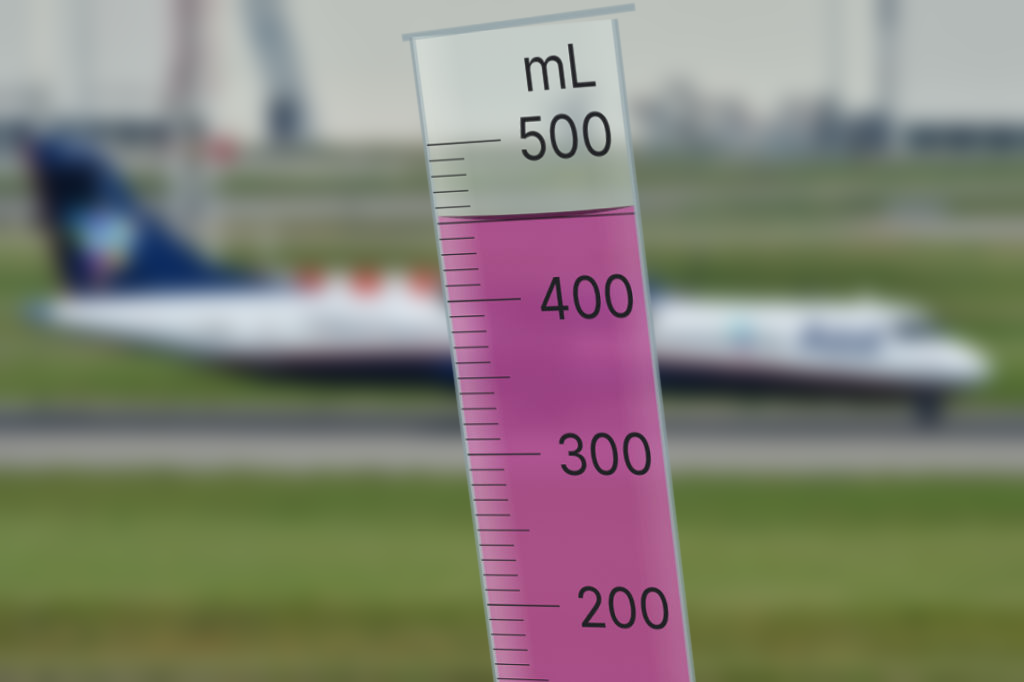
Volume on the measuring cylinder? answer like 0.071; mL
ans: 450; mL
